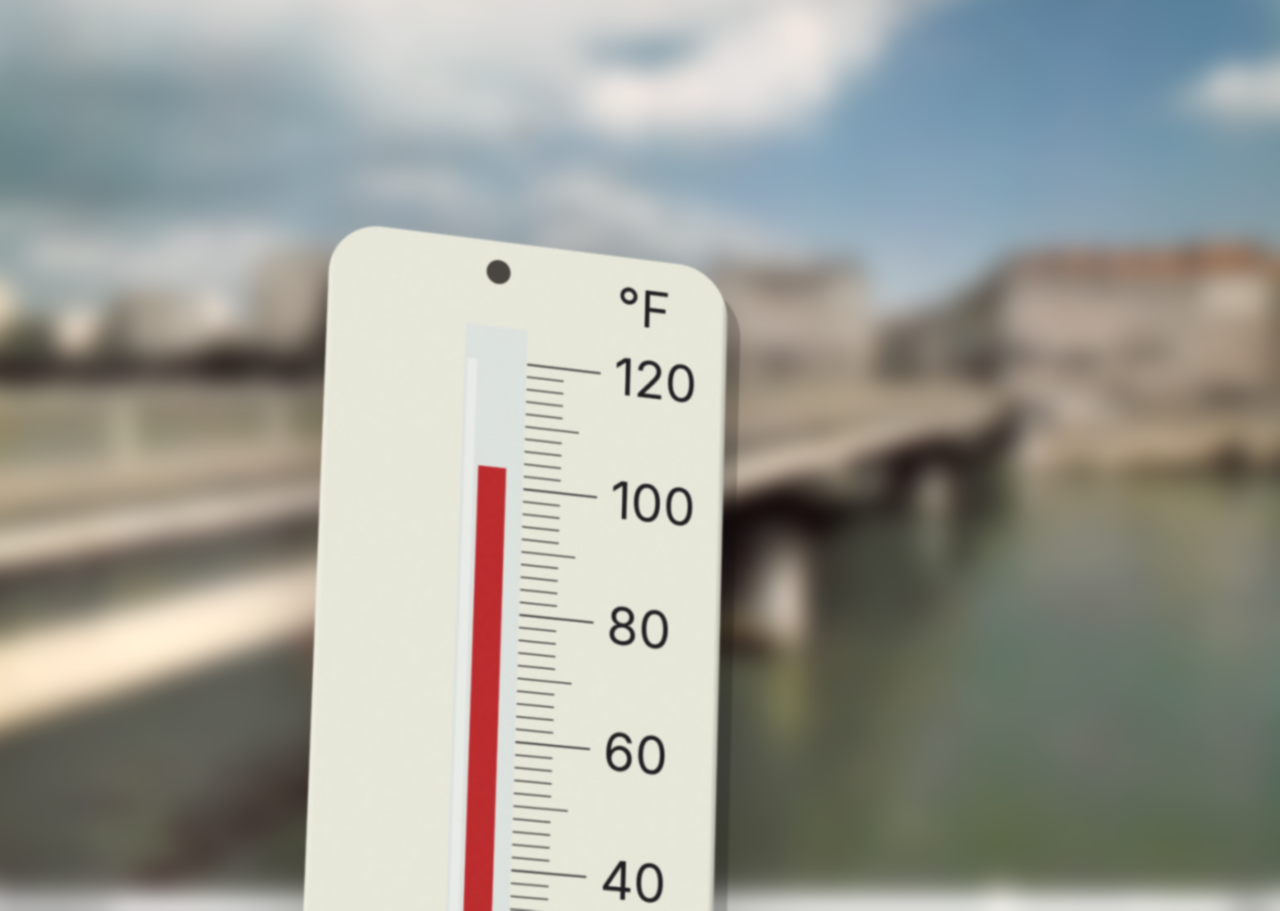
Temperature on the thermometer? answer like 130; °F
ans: 103; °F
